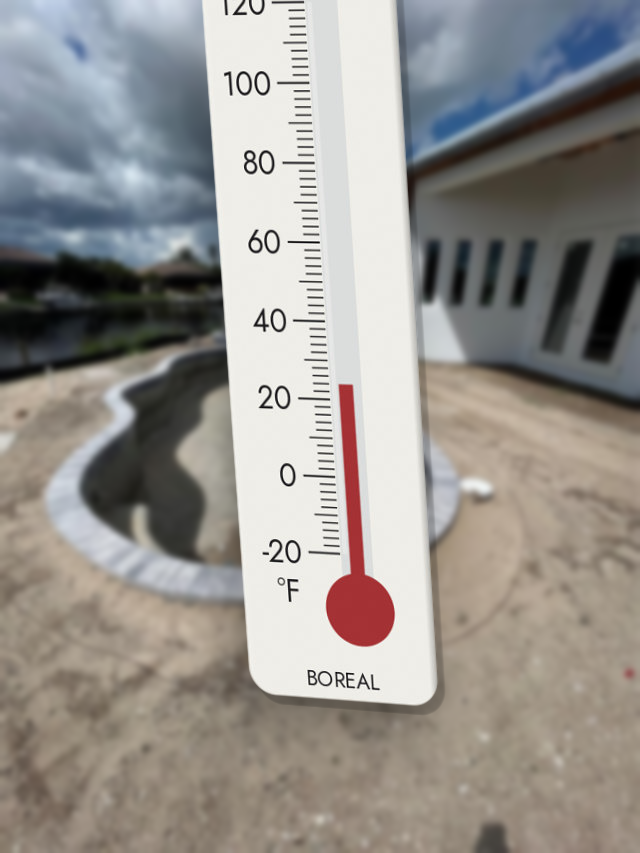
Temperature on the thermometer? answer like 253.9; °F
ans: 24; °F
